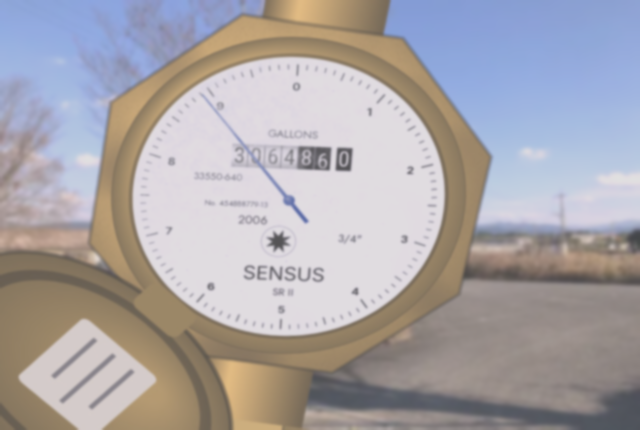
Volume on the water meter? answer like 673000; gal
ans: 3064858.9; gal
